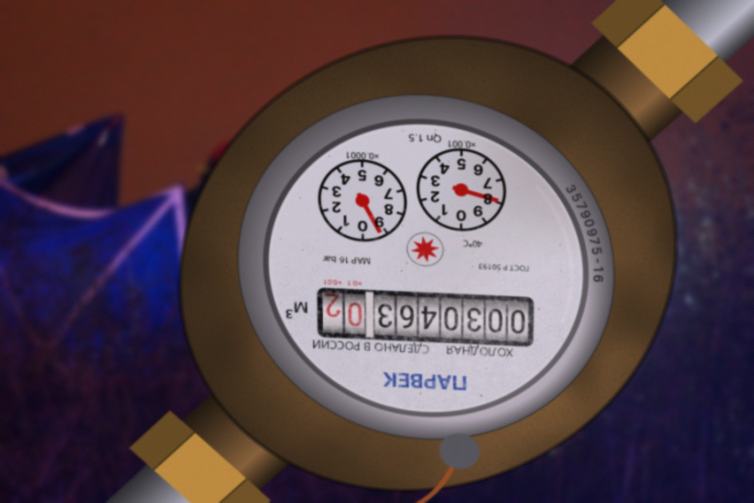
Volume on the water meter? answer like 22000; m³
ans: 30463.0179; m³
